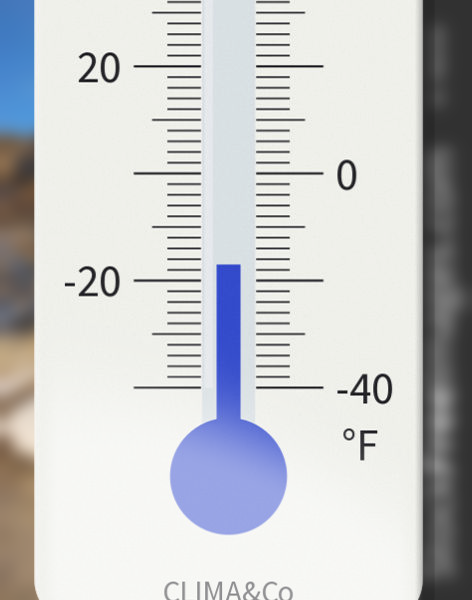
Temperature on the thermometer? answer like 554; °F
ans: -17; °F
